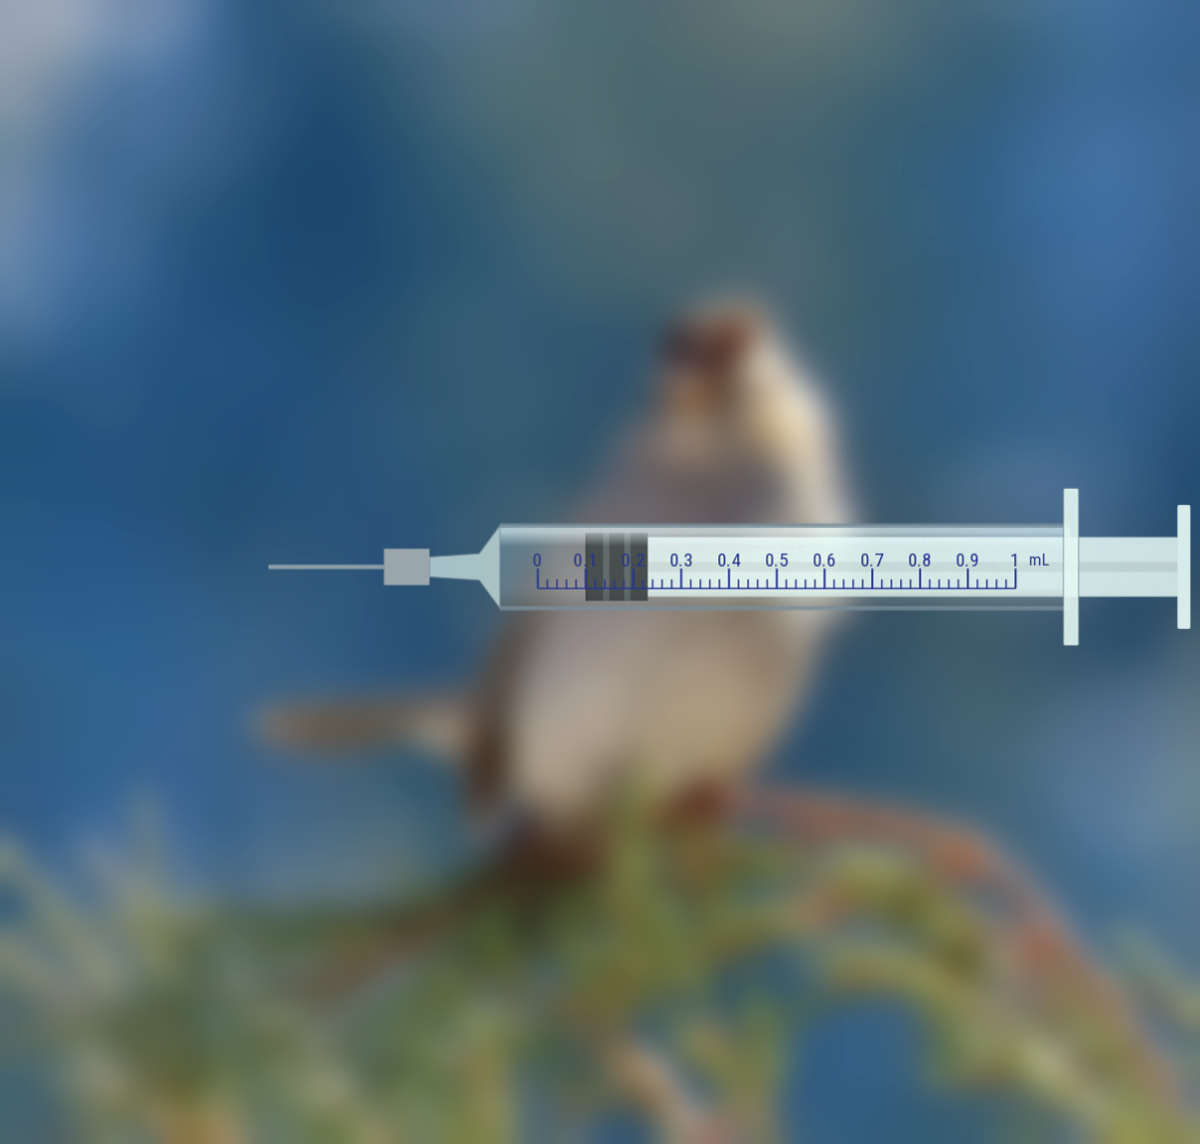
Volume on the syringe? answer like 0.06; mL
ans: 0.1; mL
